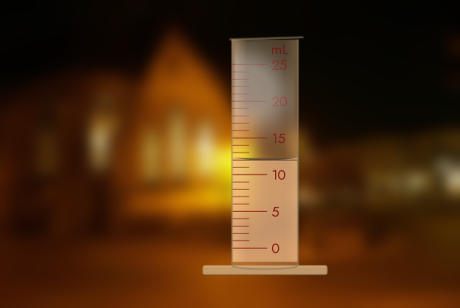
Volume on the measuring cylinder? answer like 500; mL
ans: 12; mL
